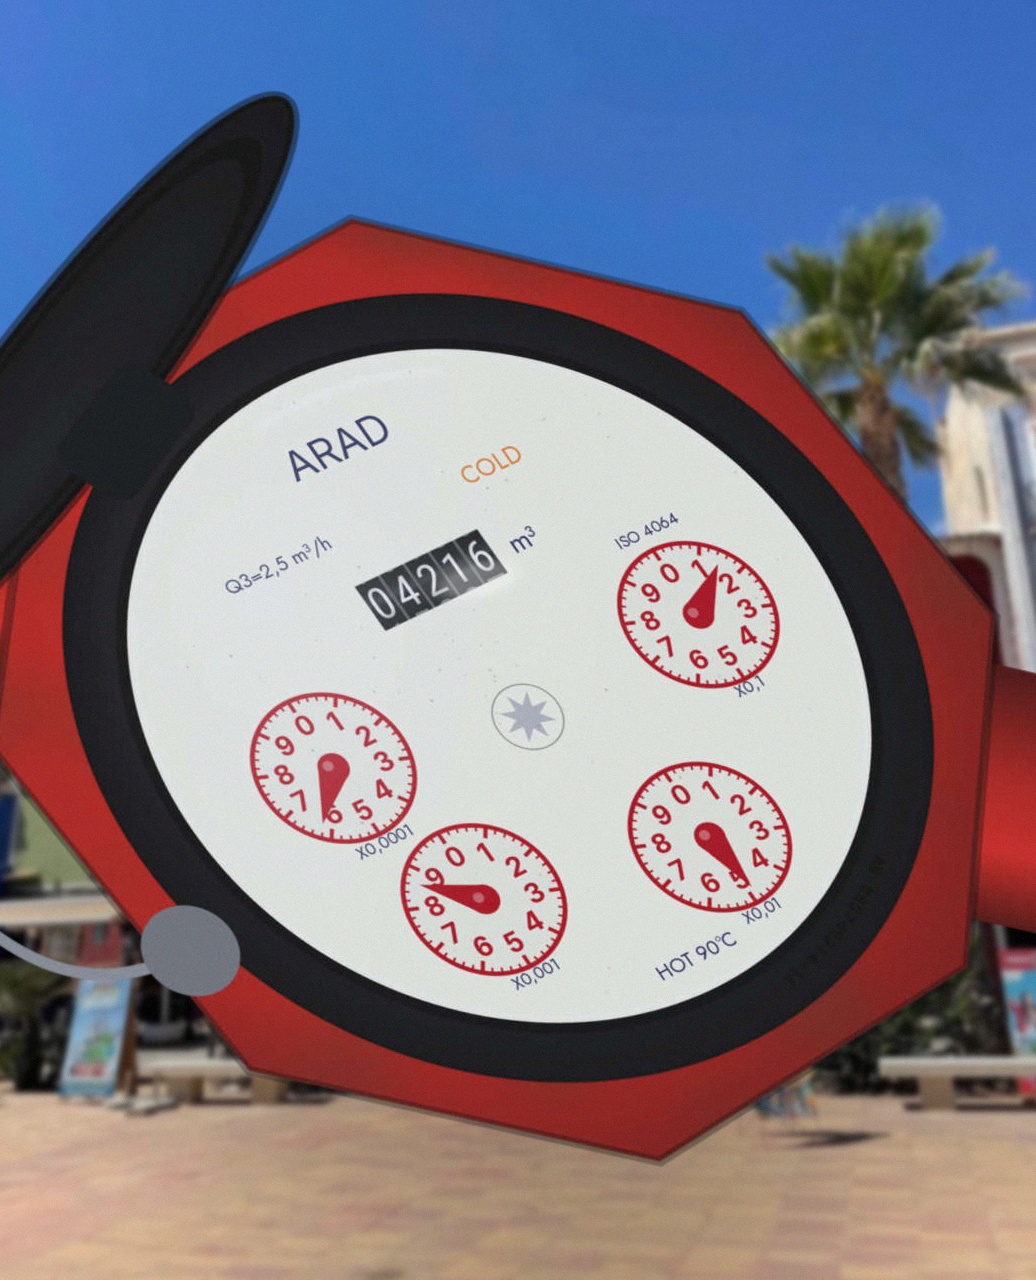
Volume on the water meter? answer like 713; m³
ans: 4216.1486; m³
